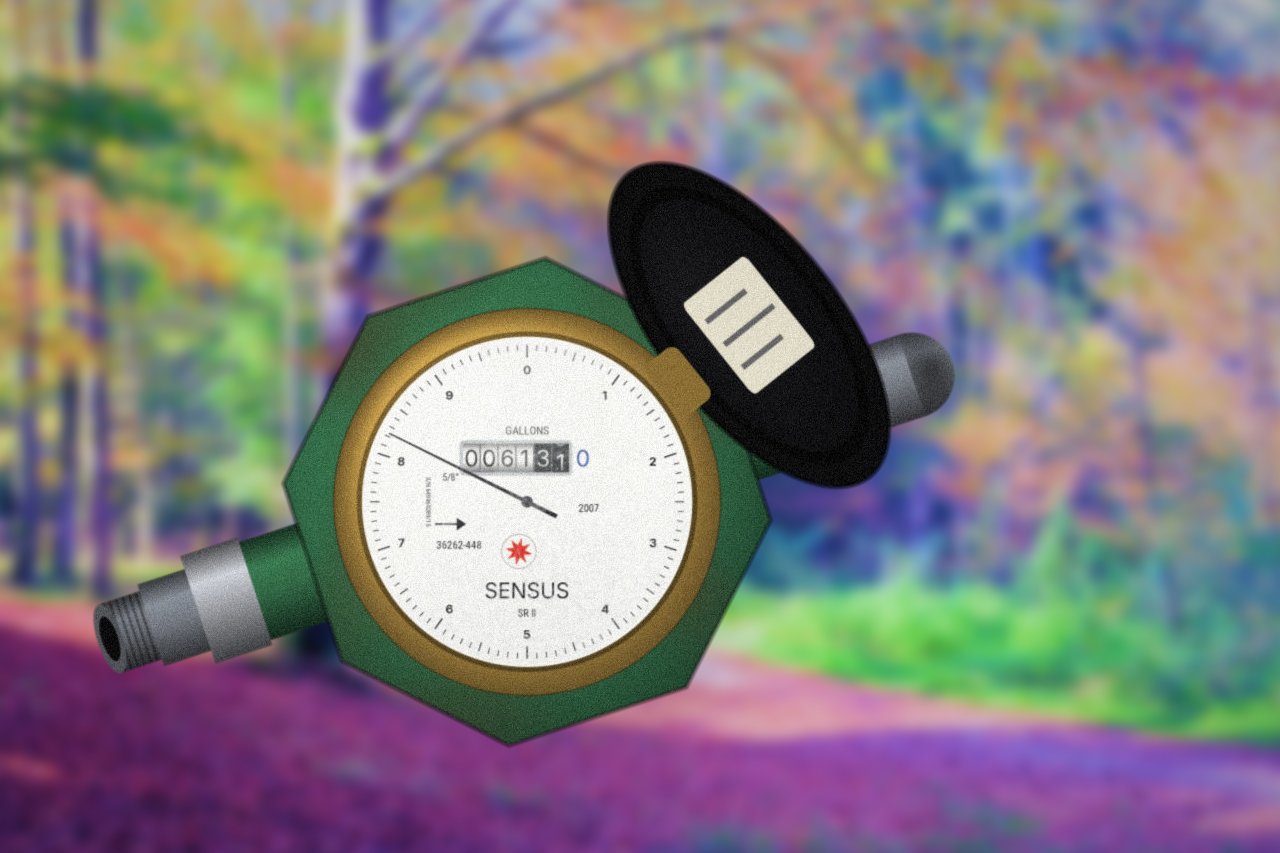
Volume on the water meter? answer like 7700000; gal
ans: 61308.2; gal
